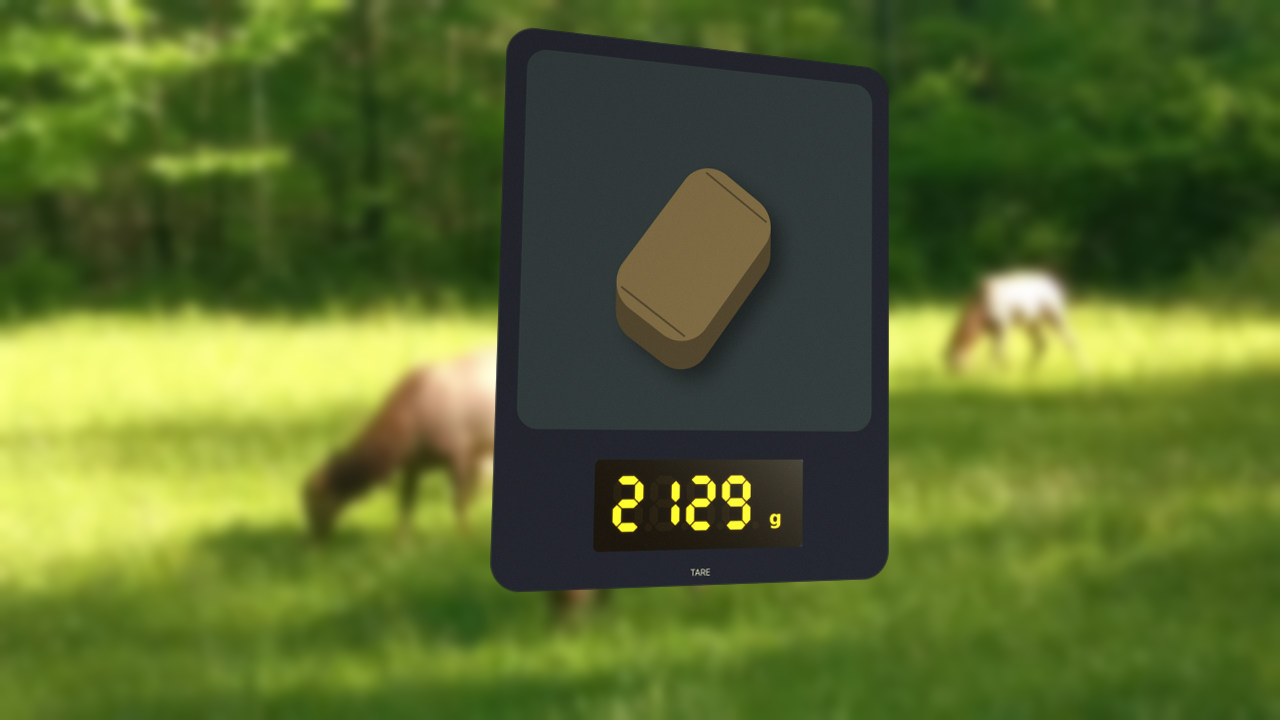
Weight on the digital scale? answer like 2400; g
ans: 2129; g
